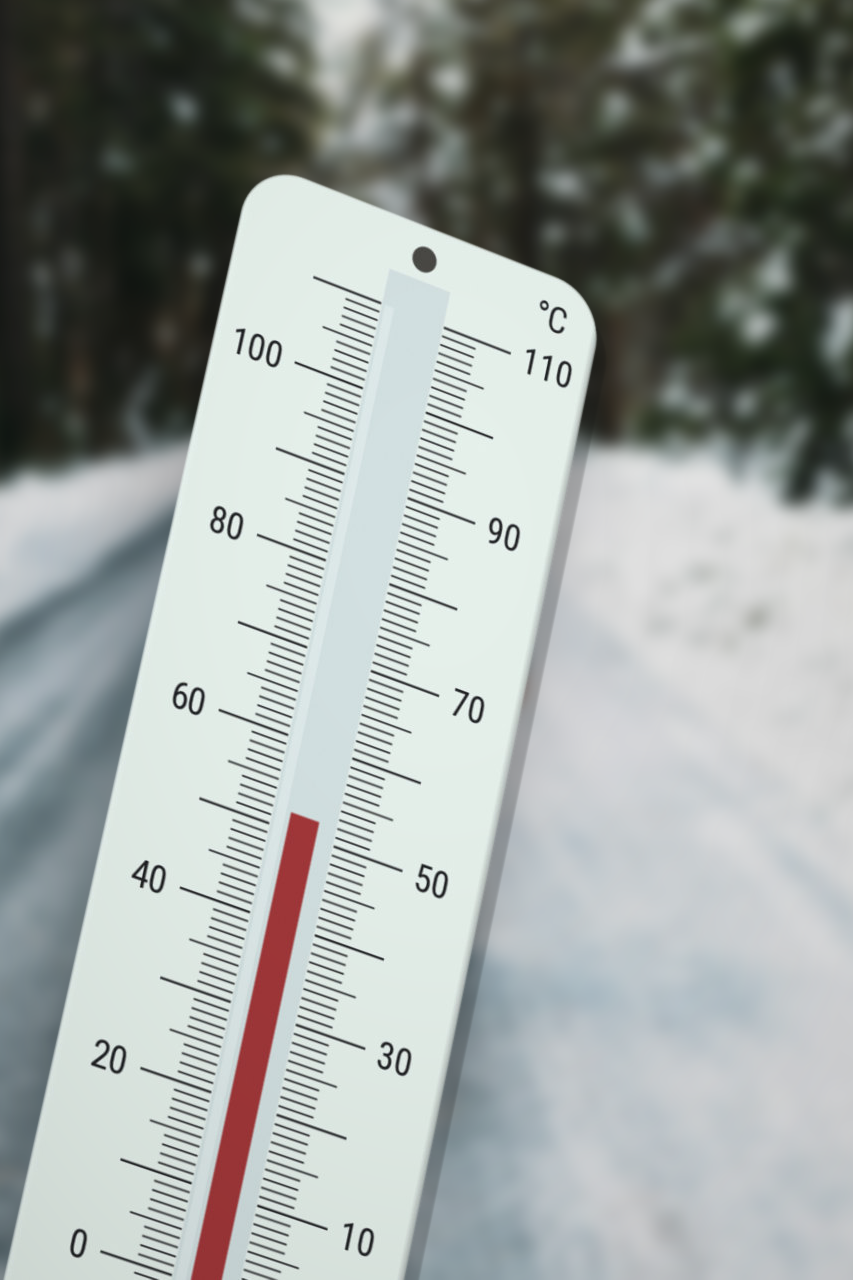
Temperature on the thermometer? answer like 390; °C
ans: 52; °C
